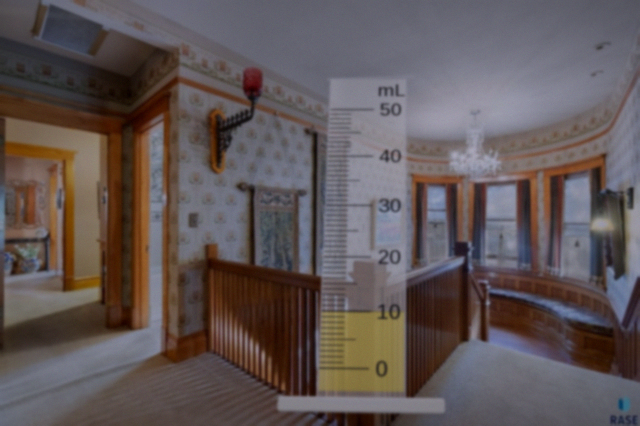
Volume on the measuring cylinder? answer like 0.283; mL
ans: 10; mL
